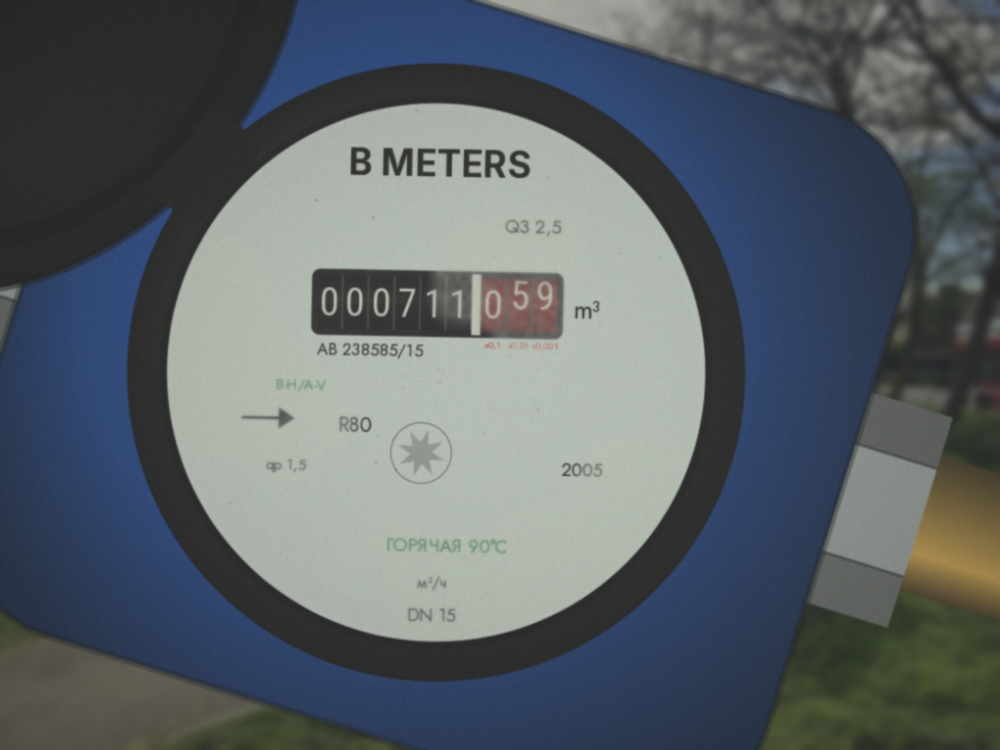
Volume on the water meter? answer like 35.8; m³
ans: 711.059; m³
